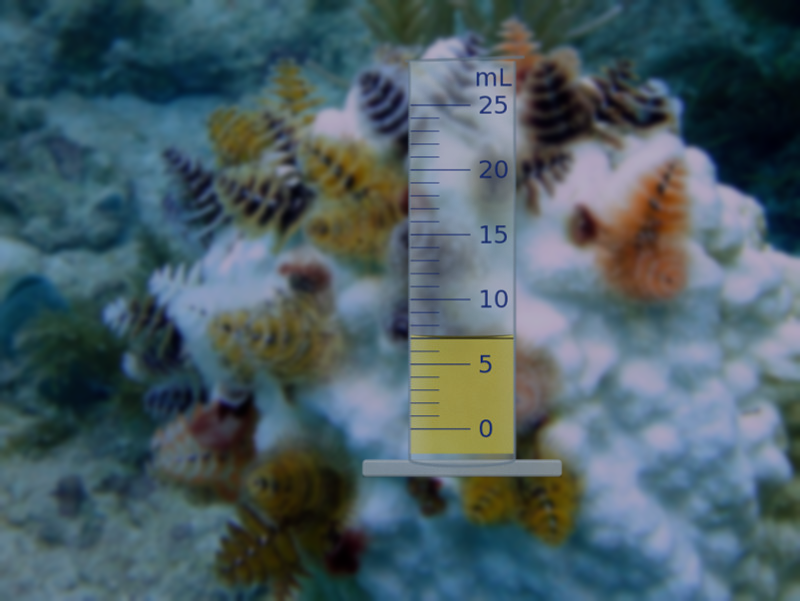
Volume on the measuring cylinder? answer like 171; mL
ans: 7; mL
